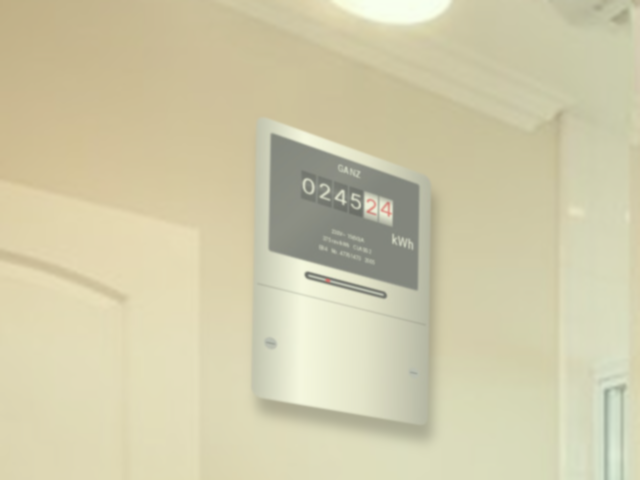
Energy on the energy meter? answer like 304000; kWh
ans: 245.24; kWh
